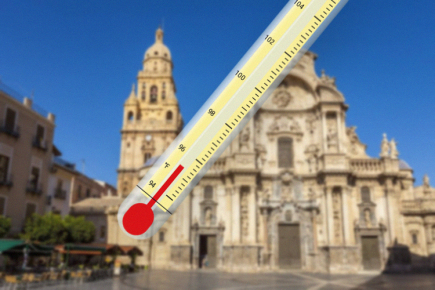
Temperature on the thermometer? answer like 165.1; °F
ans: 95.4; °F
